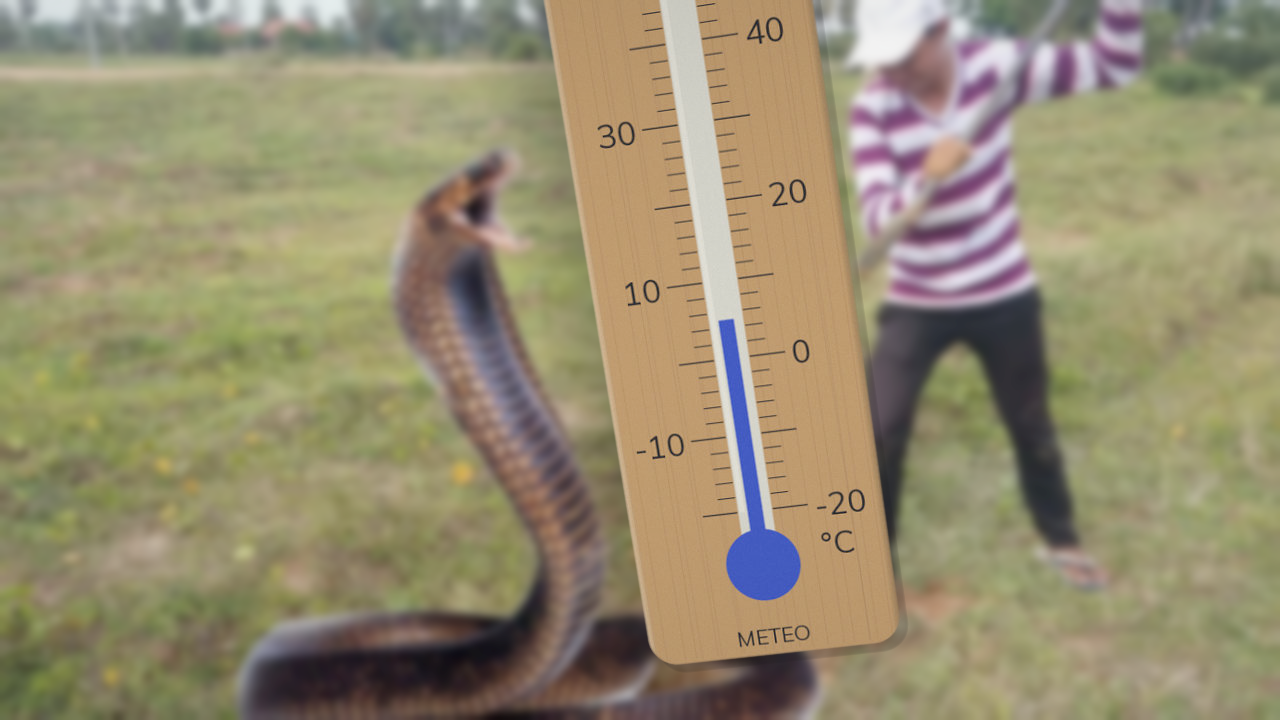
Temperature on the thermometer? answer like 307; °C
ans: 5; °C
